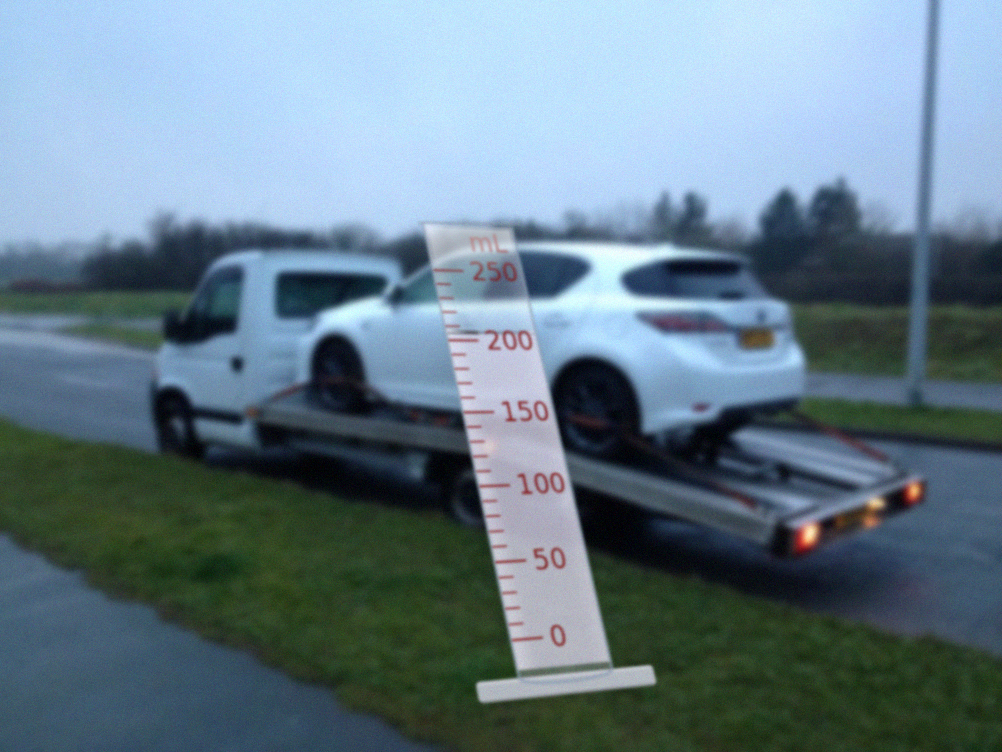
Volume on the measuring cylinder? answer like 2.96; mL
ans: 205; mL
